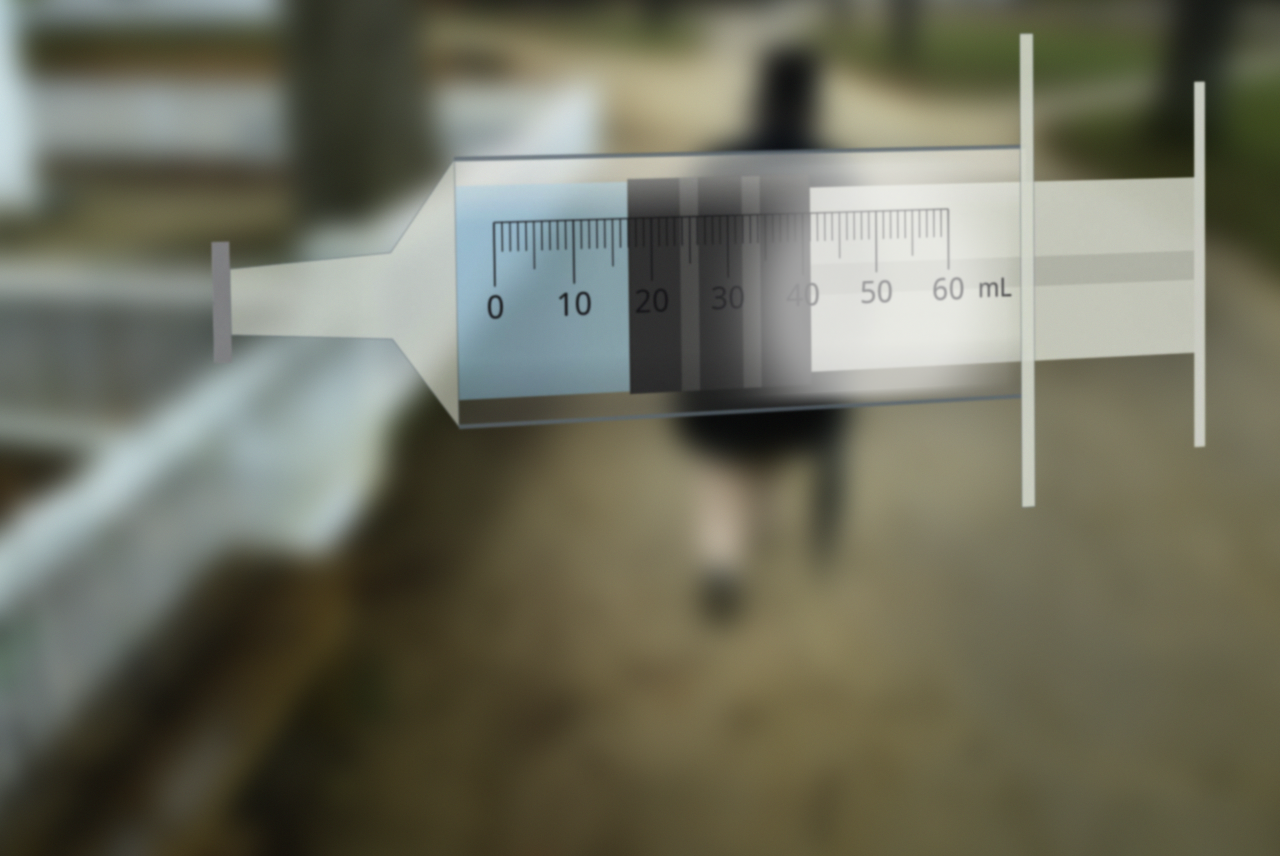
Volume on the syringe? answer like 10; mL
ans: 17; mL
